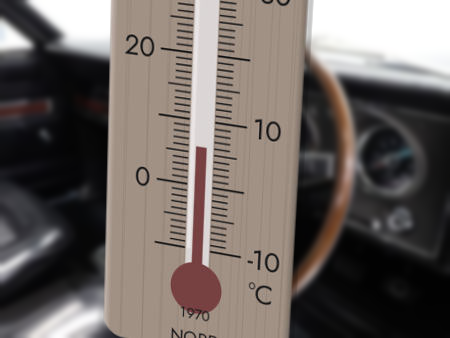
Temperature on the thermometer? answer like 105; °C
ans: 6; °C
